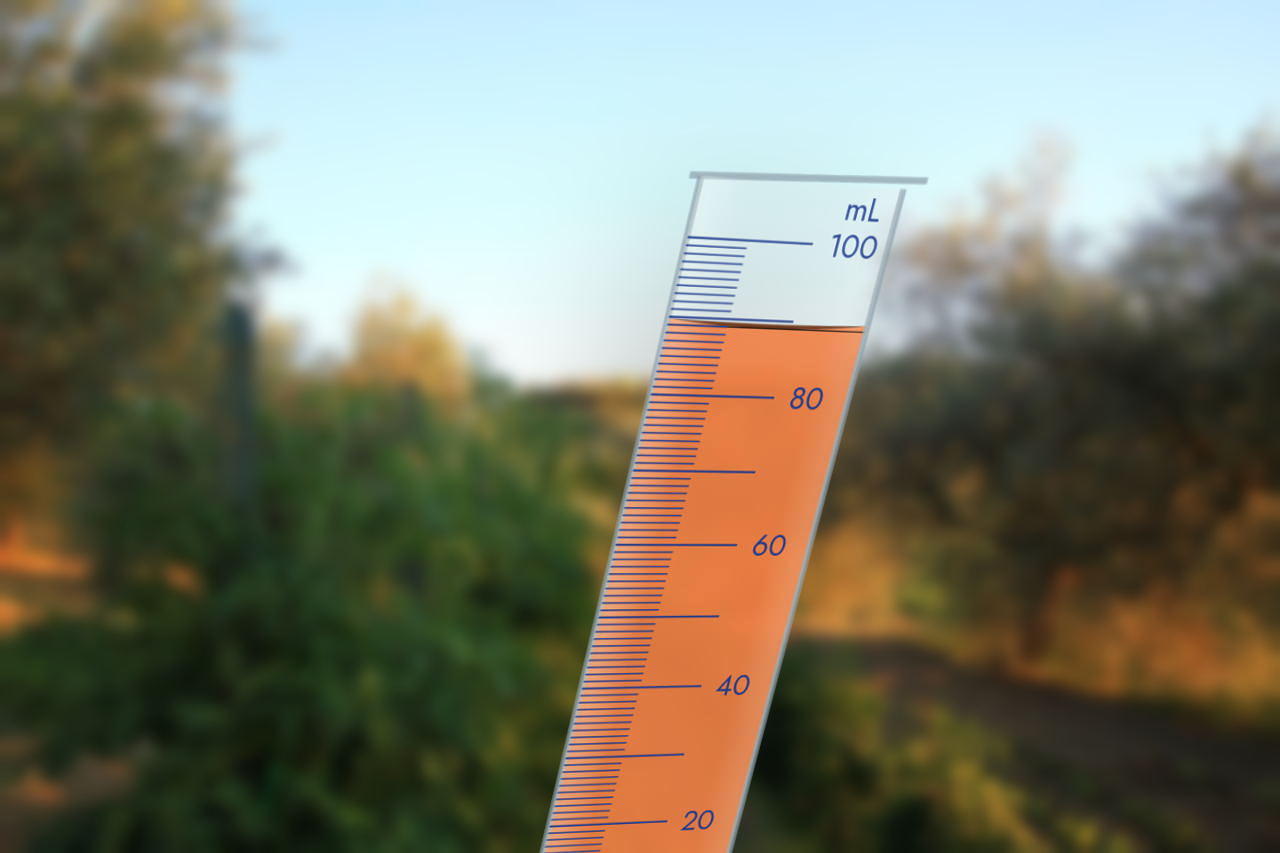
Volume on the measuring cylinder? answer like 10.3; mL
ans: 89; mL
